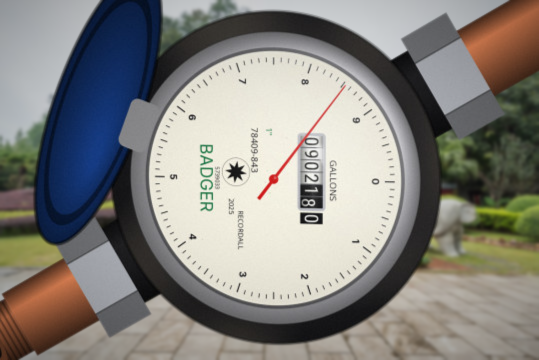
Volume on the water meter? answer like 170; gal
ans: 902178.5; gal
